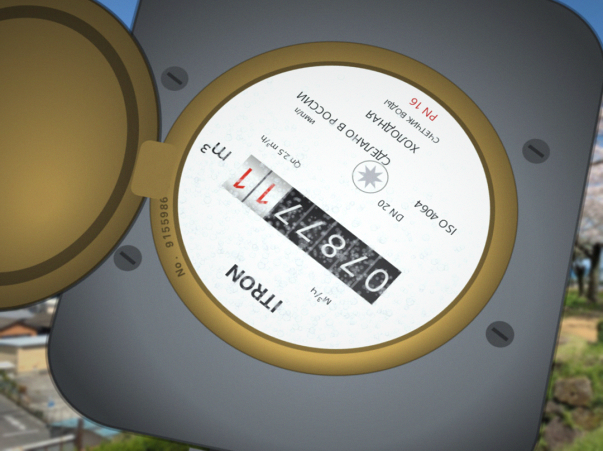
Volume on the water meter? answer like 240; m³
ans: 7877.11; m³
